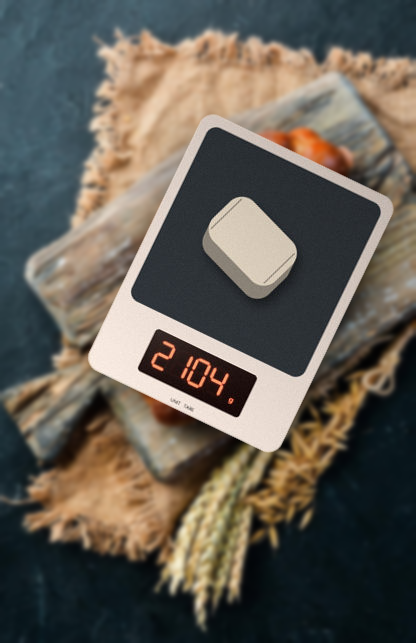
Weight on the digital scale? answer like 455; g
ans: 2104; g
